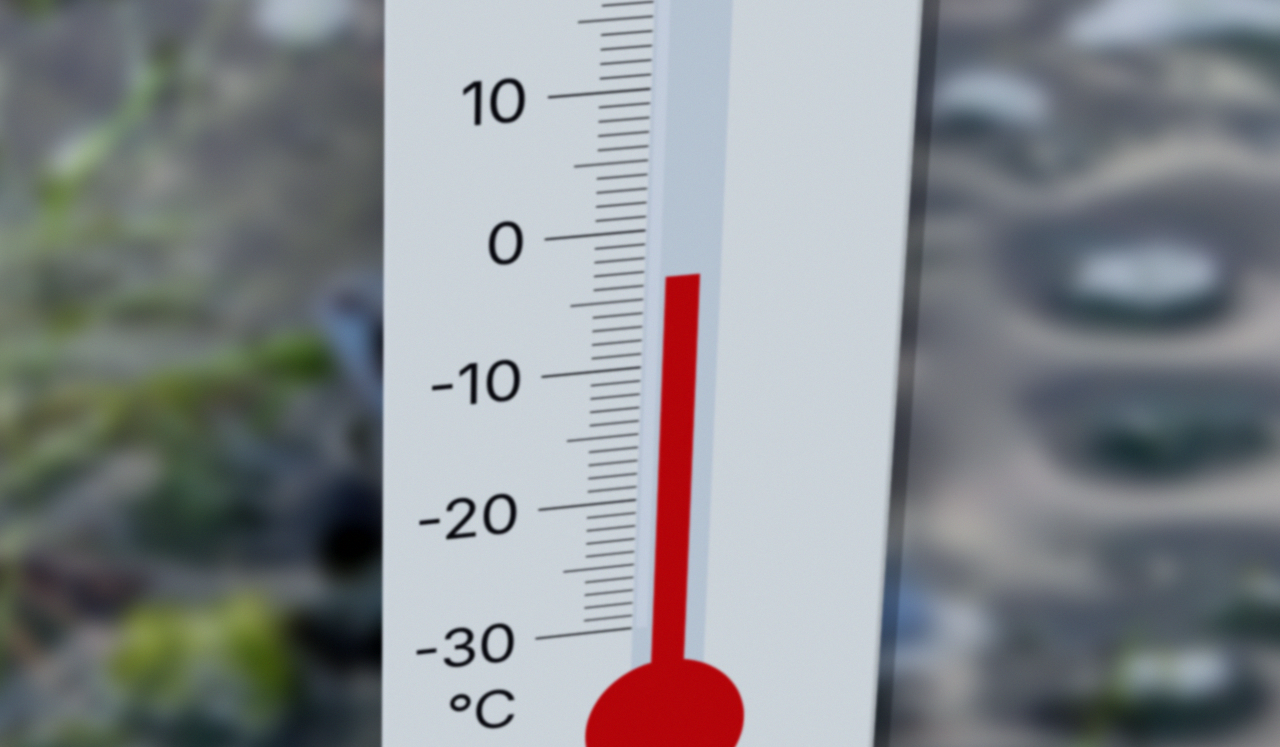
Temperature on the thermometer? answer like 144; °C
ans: -3.5; °C
